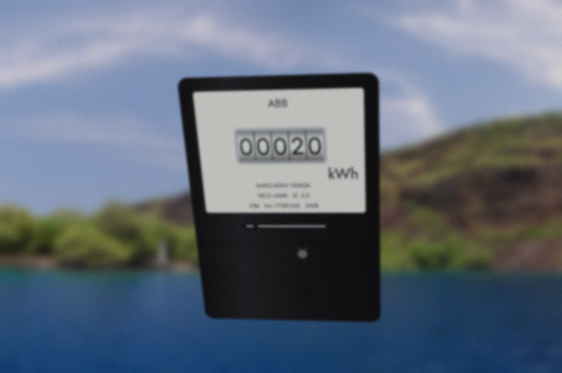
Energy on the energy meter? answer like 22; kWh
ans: 20; kWh
